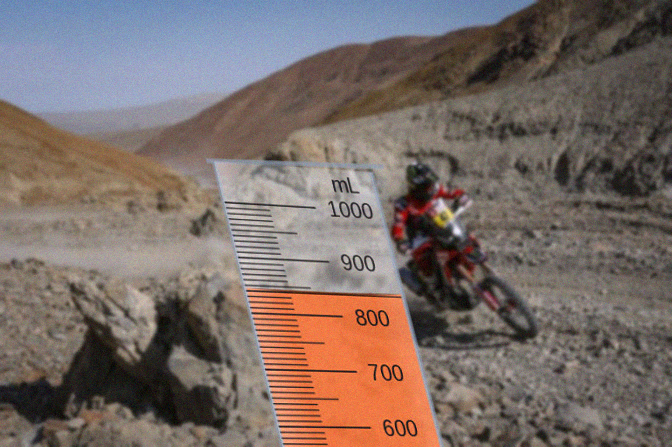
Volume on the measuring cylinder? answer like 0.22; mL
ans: 840; mL
